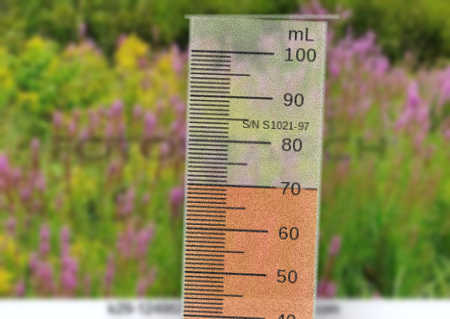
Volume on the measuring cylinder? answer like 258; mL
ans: 70; mL
